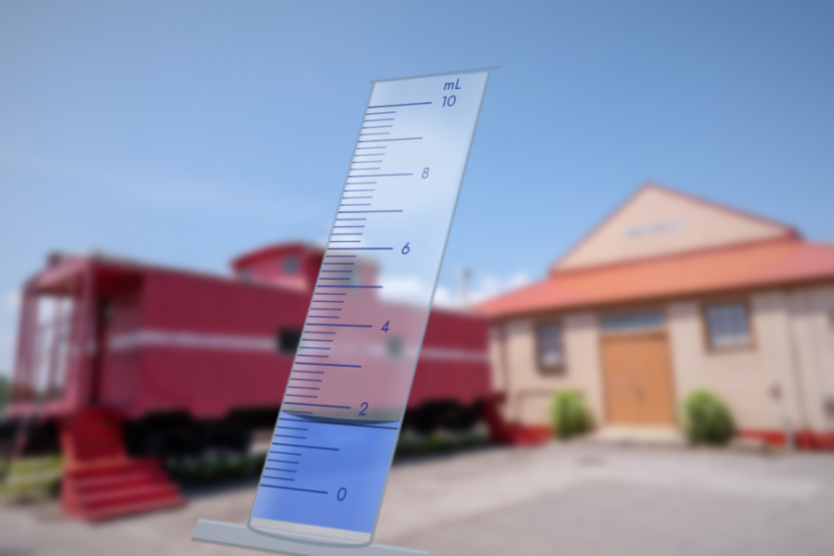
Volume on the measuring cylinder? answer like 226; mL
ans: 1.6; mL
